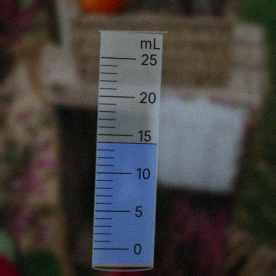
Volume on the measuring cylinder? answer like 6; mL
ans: 14; mL
